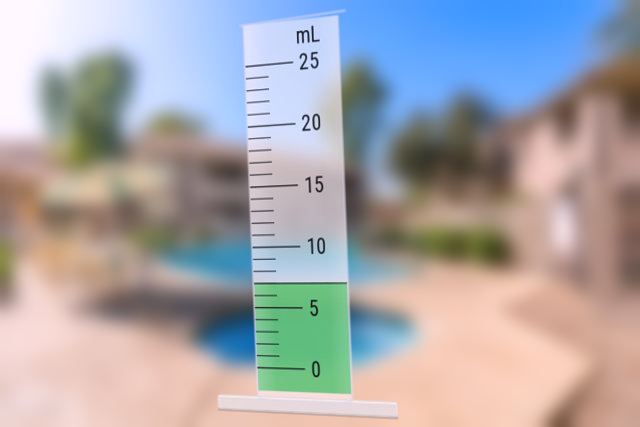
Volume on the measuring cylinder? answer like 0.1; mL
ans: 7; mL
